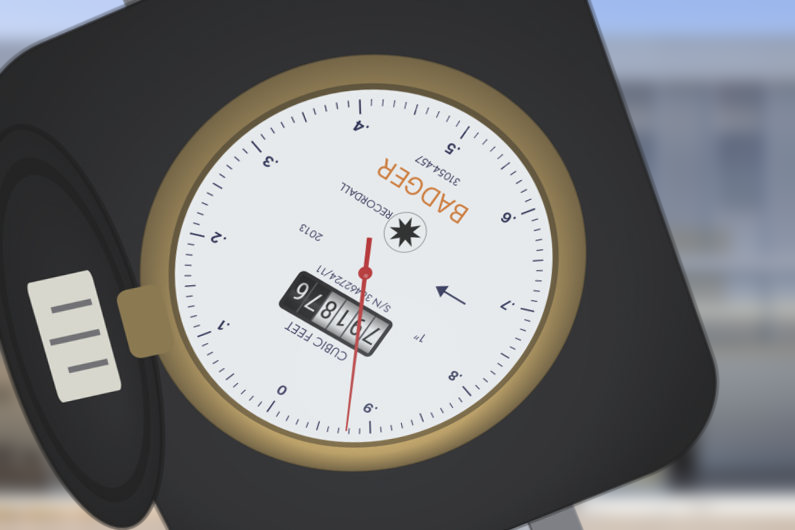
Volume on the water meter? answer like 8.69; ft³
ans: 791875.92; ft³
